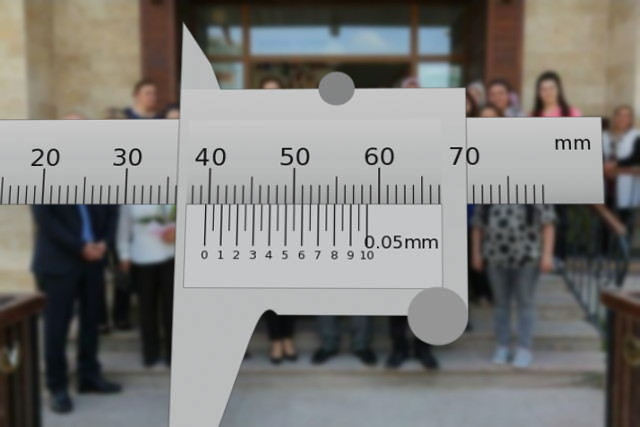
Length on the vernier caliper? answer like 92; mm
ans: 39.6; mm
